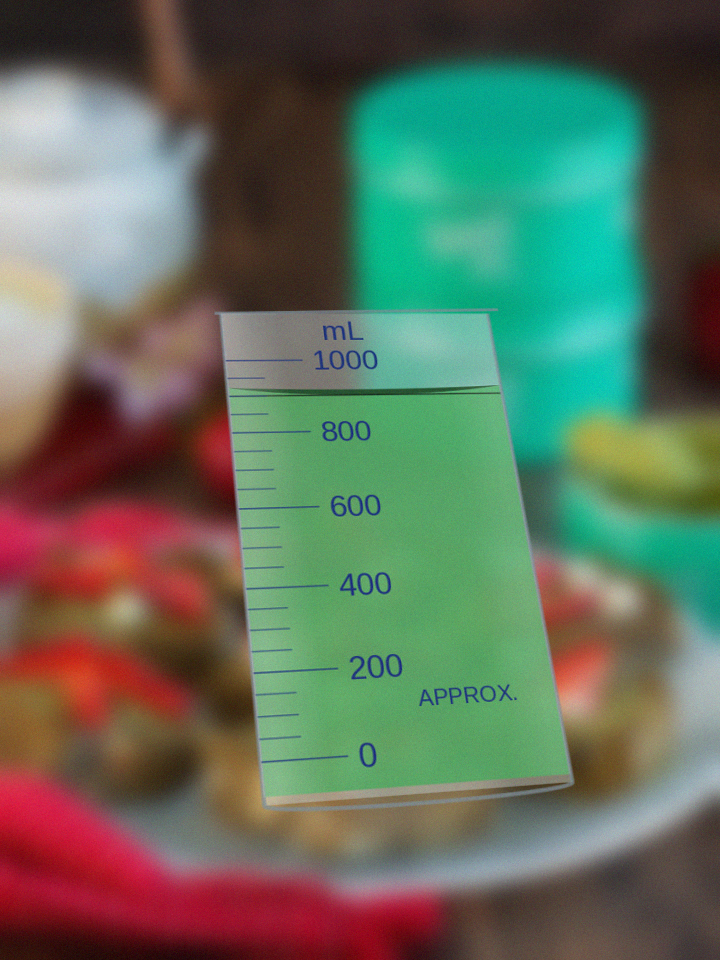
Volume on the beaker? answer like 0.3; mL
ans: 900; mL
